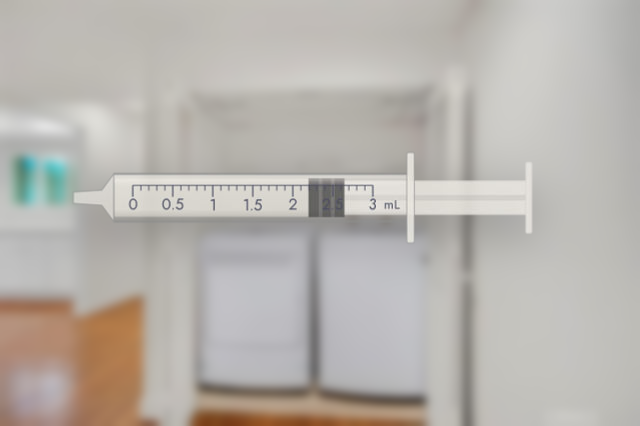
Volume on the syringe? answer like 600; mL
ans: 2.2; mL
